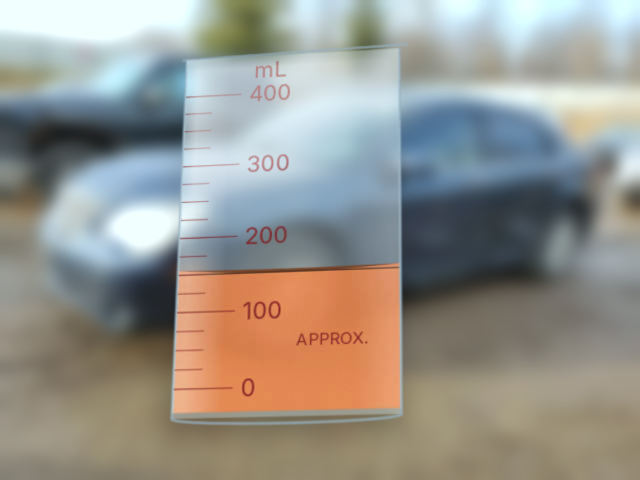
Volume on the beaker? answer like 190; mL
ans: 150; mL
